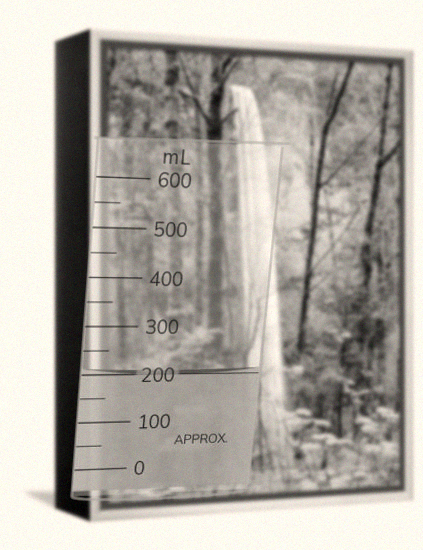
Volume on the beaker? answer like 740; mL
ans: 200; mL
